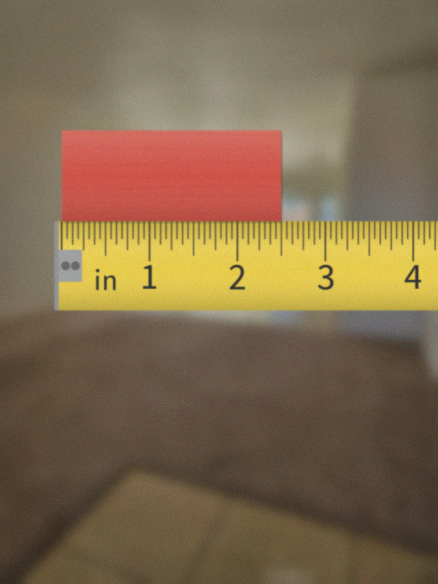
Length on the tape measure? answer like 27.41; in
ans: 2.5; in
